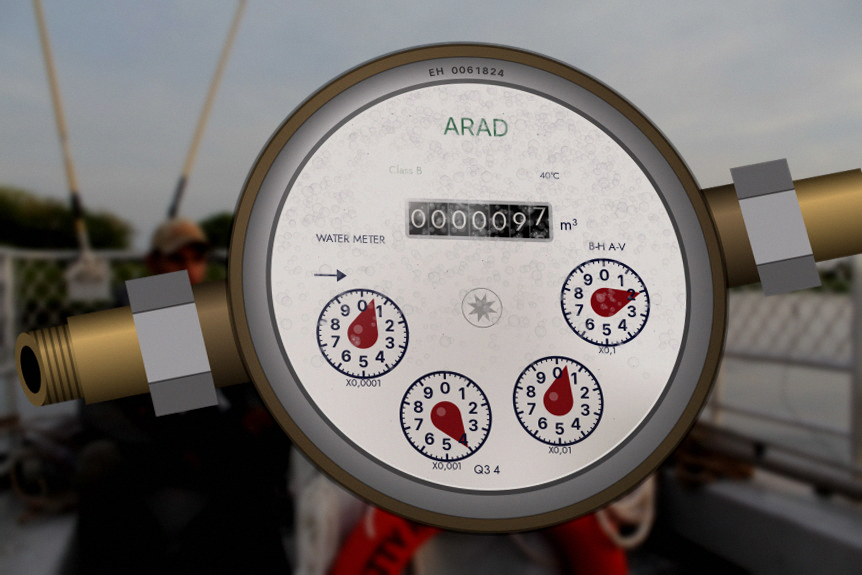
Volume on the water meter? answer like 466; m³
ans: 97.2040; m³
